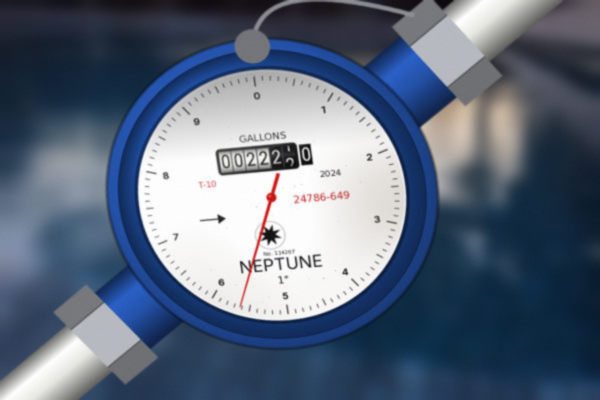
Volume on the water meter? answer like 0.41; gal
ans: 22215.6; gal
